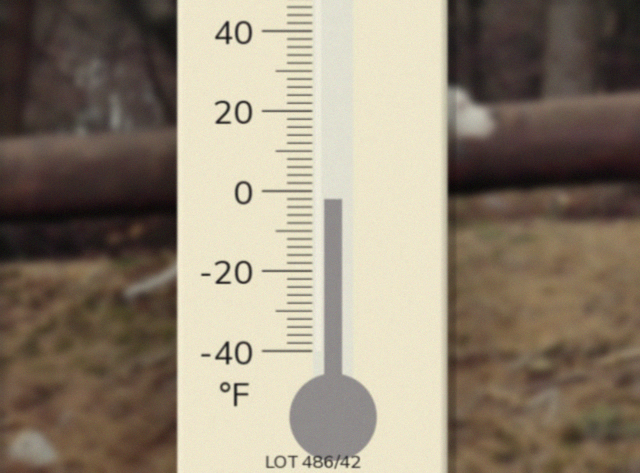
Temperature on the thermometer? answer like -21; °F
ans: -2; °F
